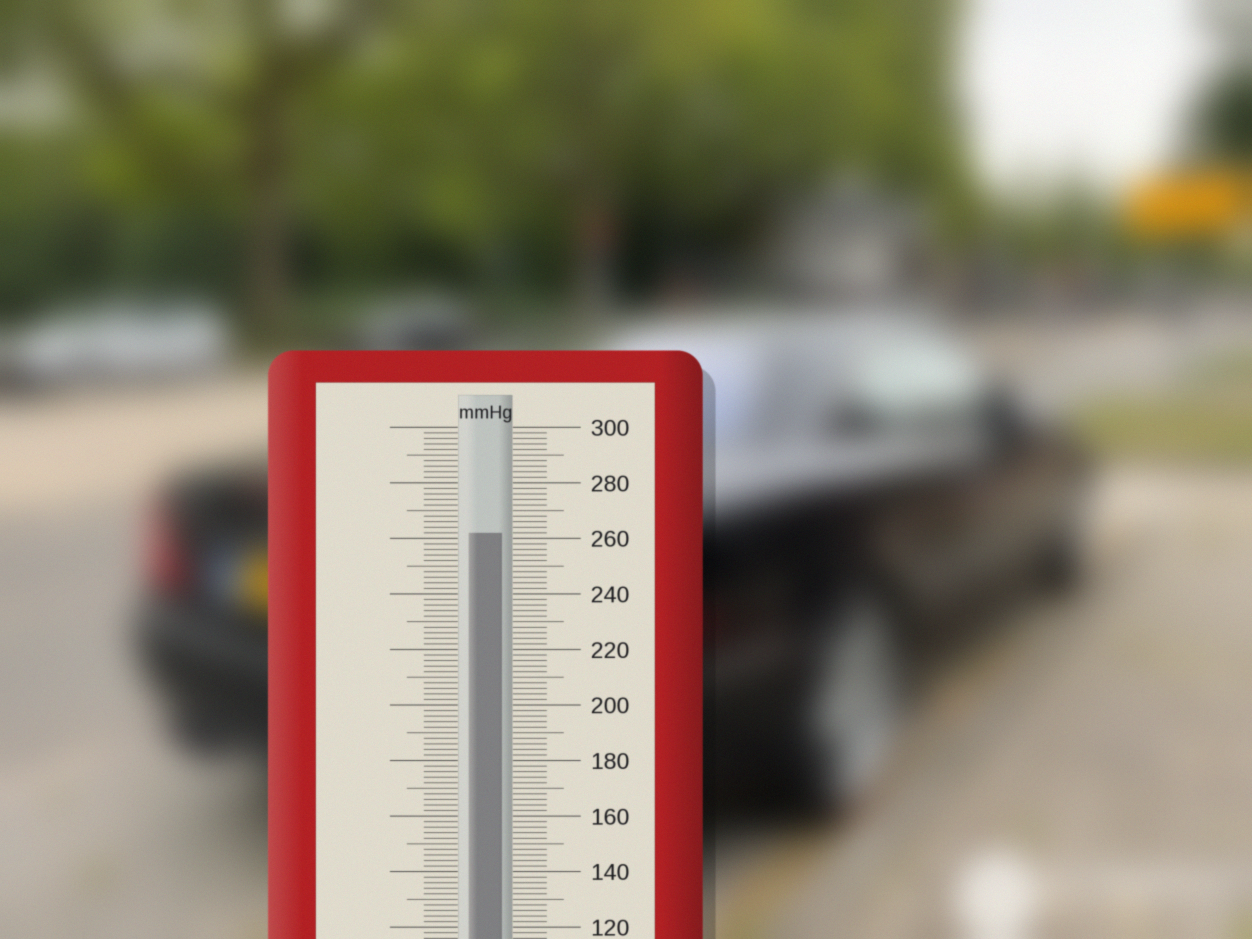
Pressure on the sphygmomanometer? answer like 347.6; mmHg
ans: 262; mmHg
